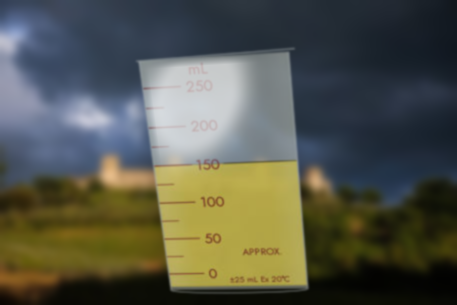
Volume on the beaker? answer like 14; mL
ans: 150; mL
